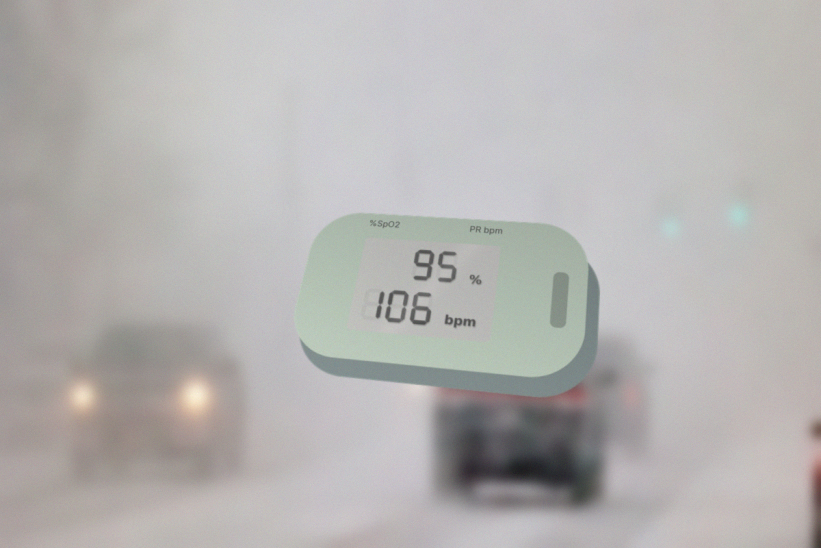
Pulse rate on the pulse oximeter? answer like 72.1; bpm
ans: 106; bpm
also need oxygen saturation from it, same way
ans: 95; %
